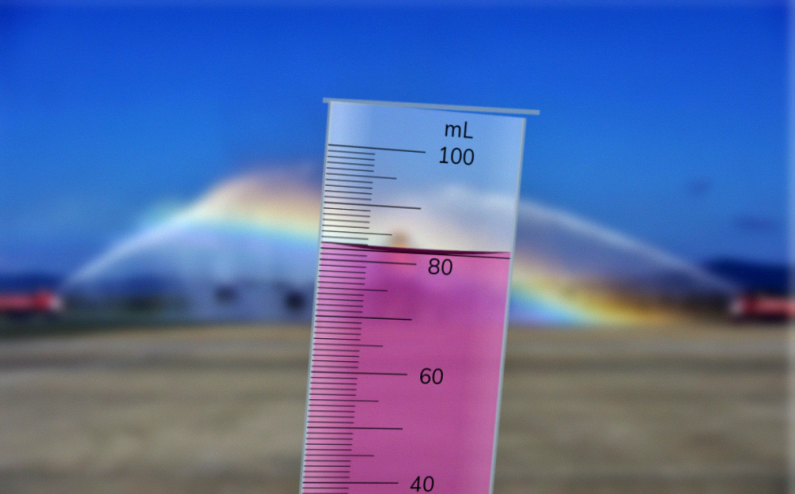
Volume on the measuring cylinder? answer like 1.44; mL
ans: 82; mL
